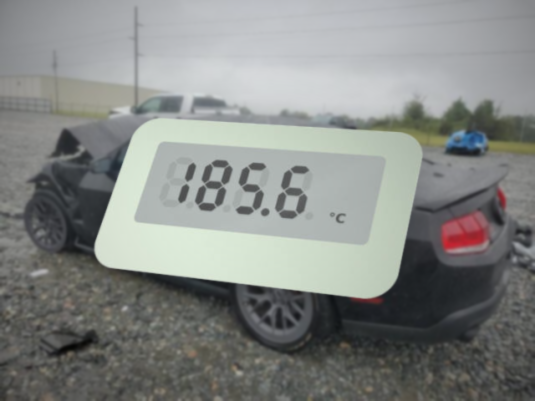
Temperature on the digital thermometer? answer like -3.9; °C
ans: 185.6; °C
